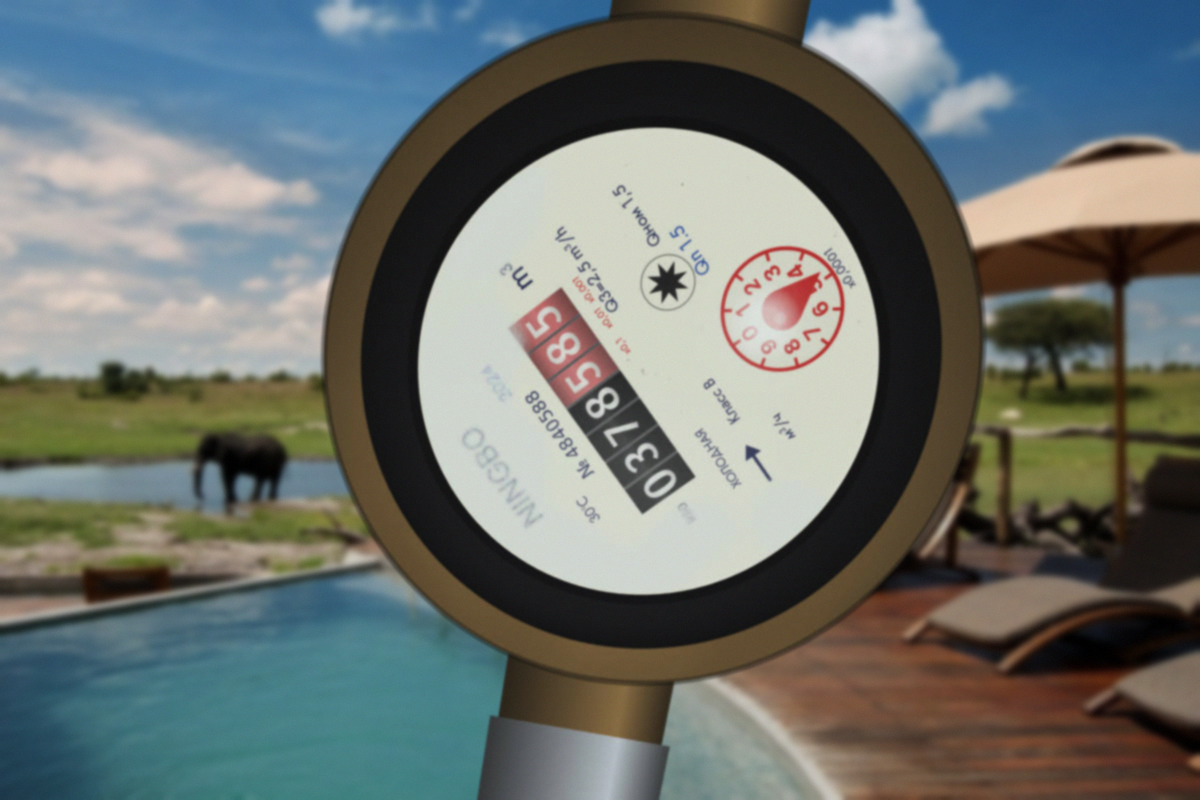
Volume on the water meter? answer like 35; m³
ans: 378.5854; m³
